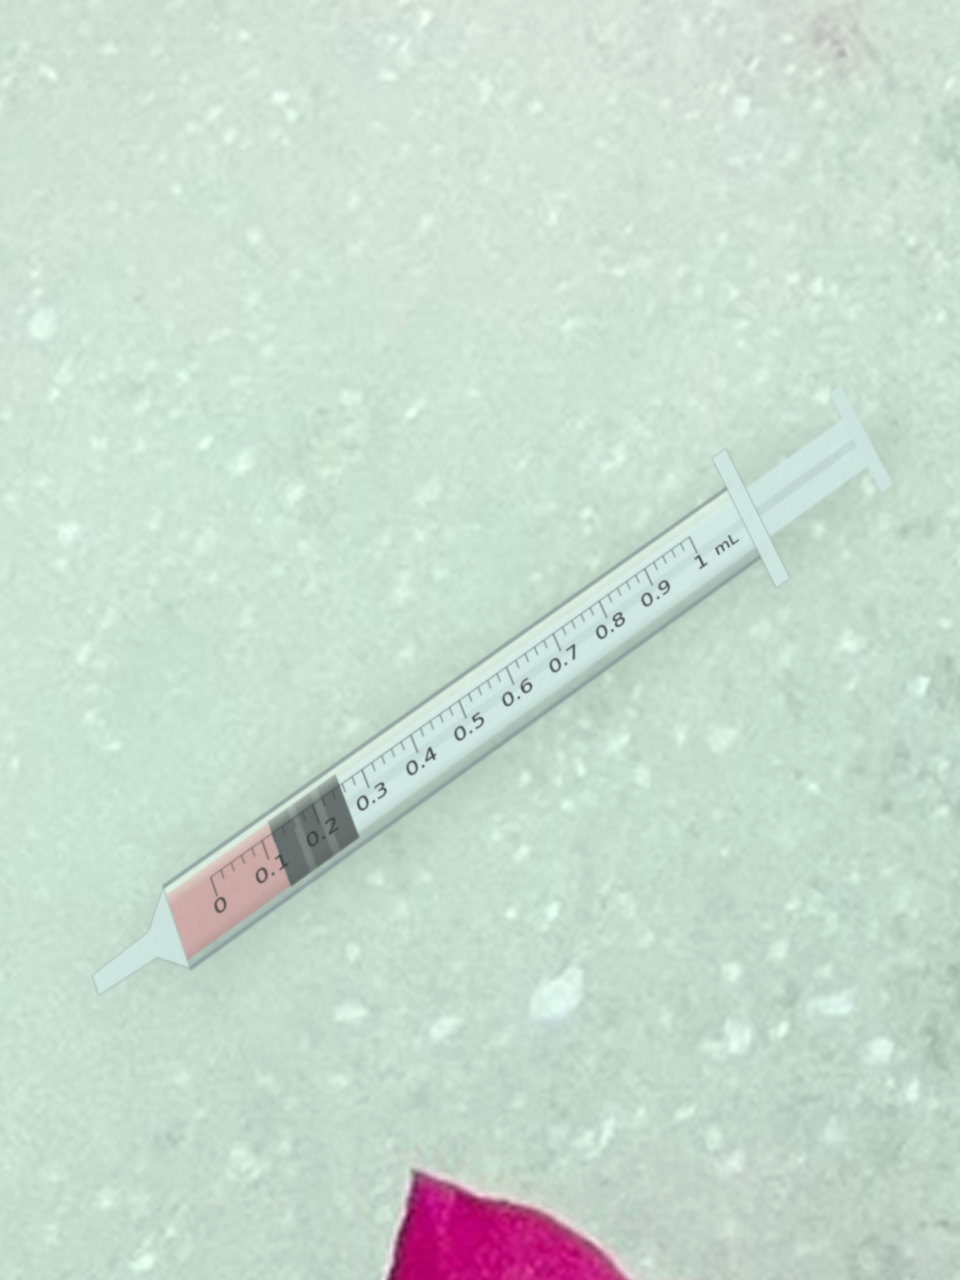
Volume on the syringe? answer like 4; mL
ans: 0.12; mL
